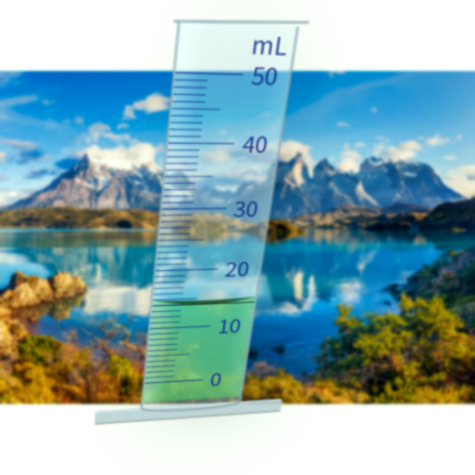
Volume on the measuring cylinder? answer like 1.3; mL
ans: 14; mL
